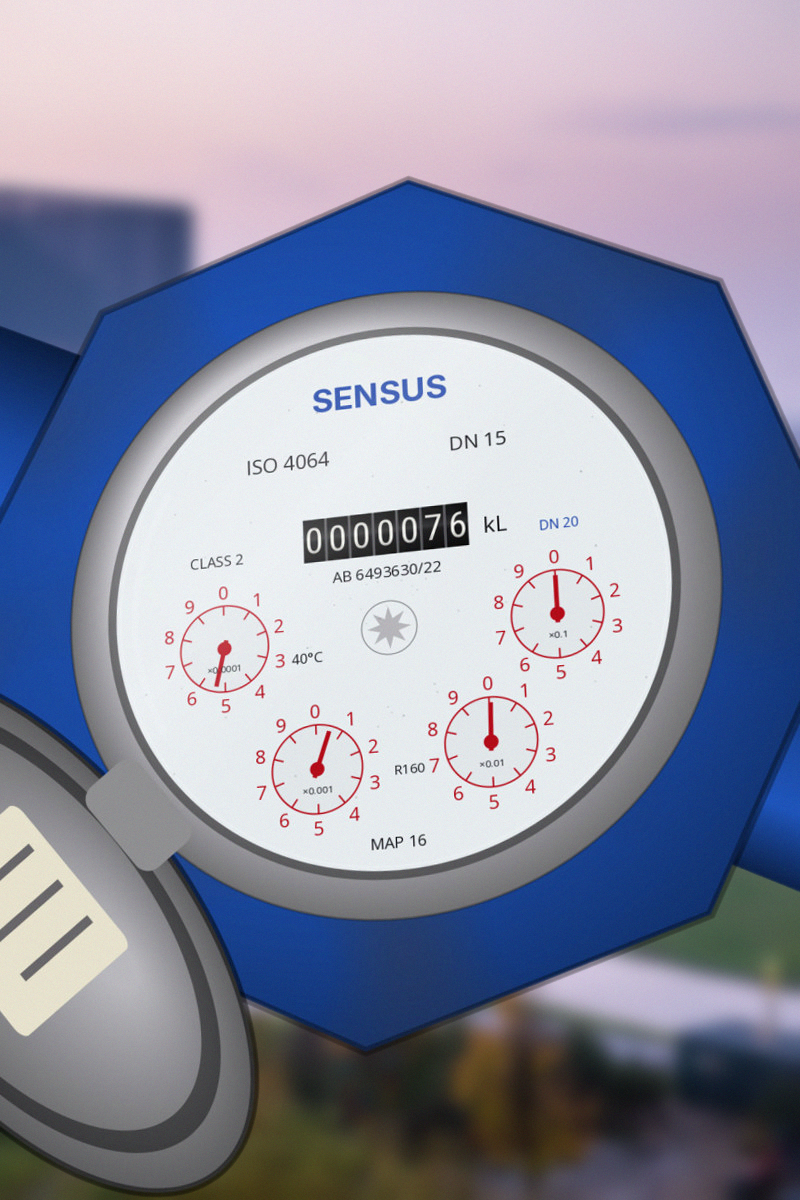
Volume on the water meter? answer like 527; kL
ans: 76.0005; kL
